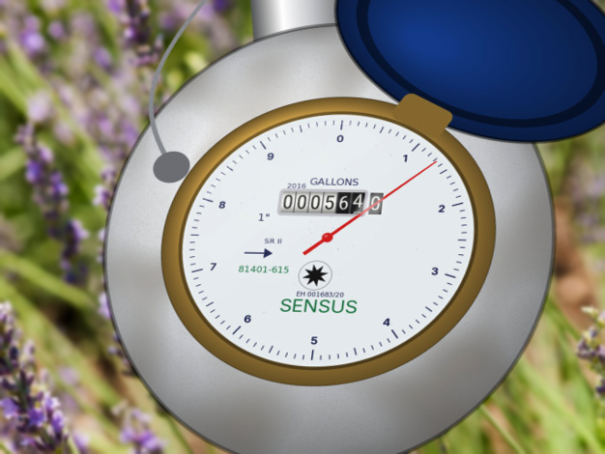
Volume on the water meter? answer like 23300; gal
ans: 5641.3; gal
